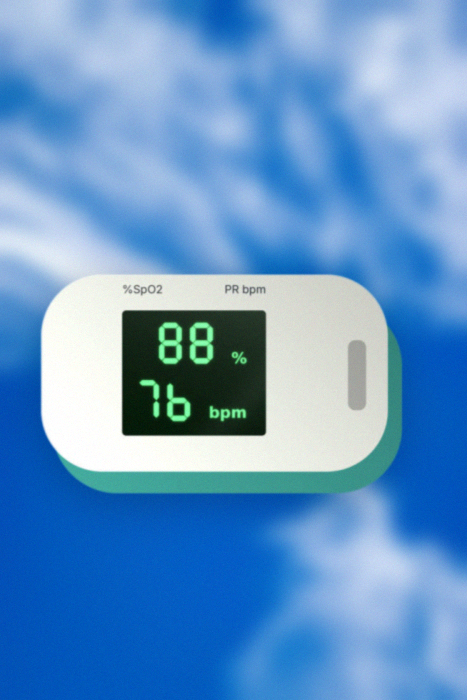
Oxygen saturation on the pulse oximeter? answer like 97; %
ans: 88; %
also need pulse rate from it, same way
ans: 76; bpm
